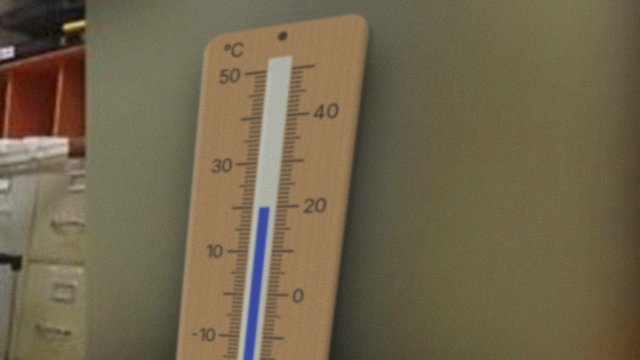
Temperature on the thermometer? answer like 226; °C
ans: 20; °C
